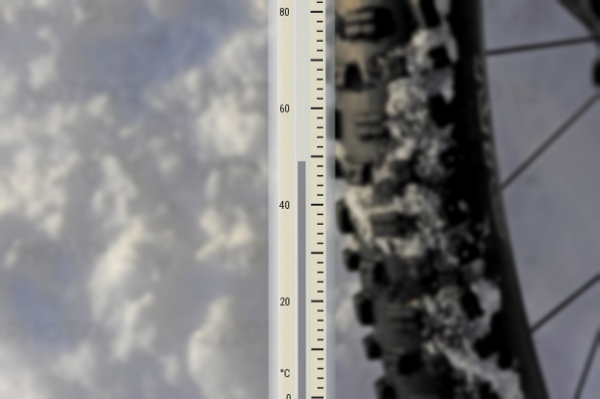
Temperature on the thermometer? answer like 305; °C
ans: 49; °C
